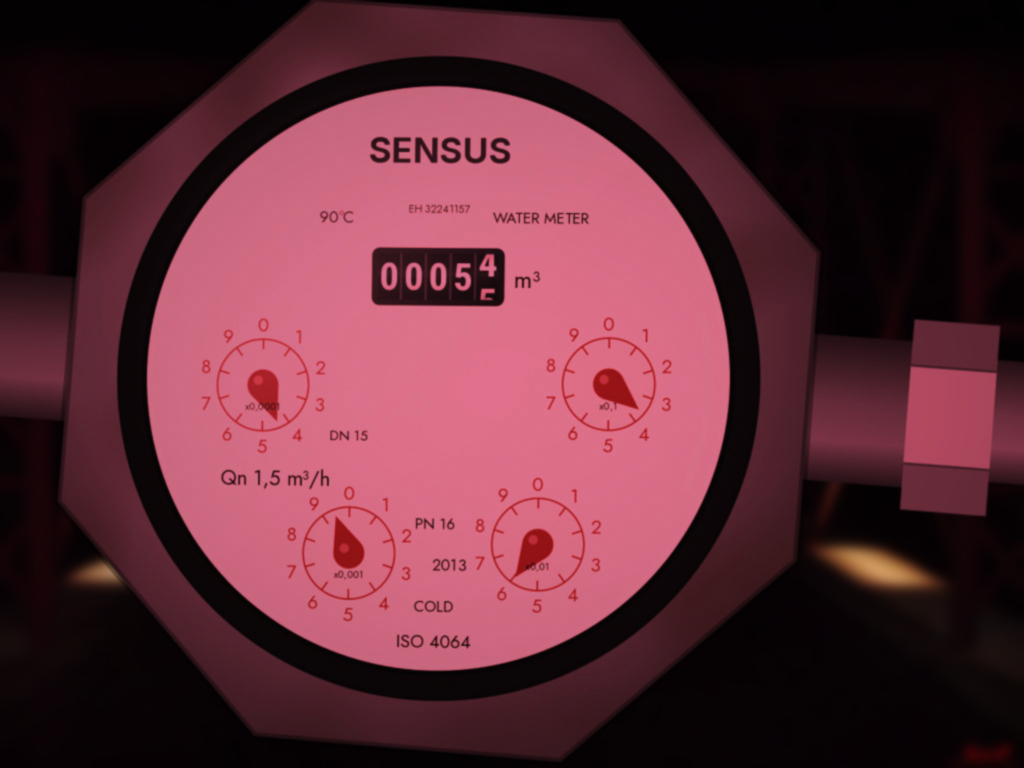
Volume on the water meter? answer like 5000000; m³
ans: 54.3594; m³
